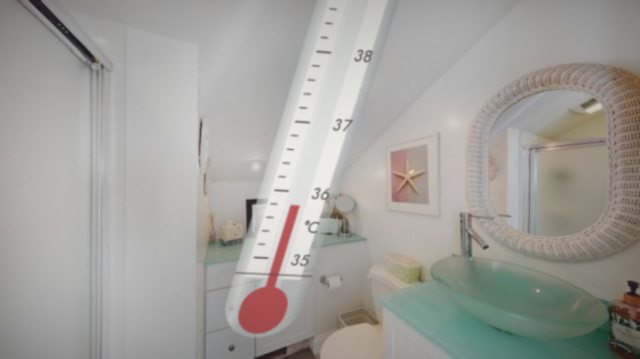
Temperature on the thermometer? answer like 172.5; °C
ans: 35.8; °C
